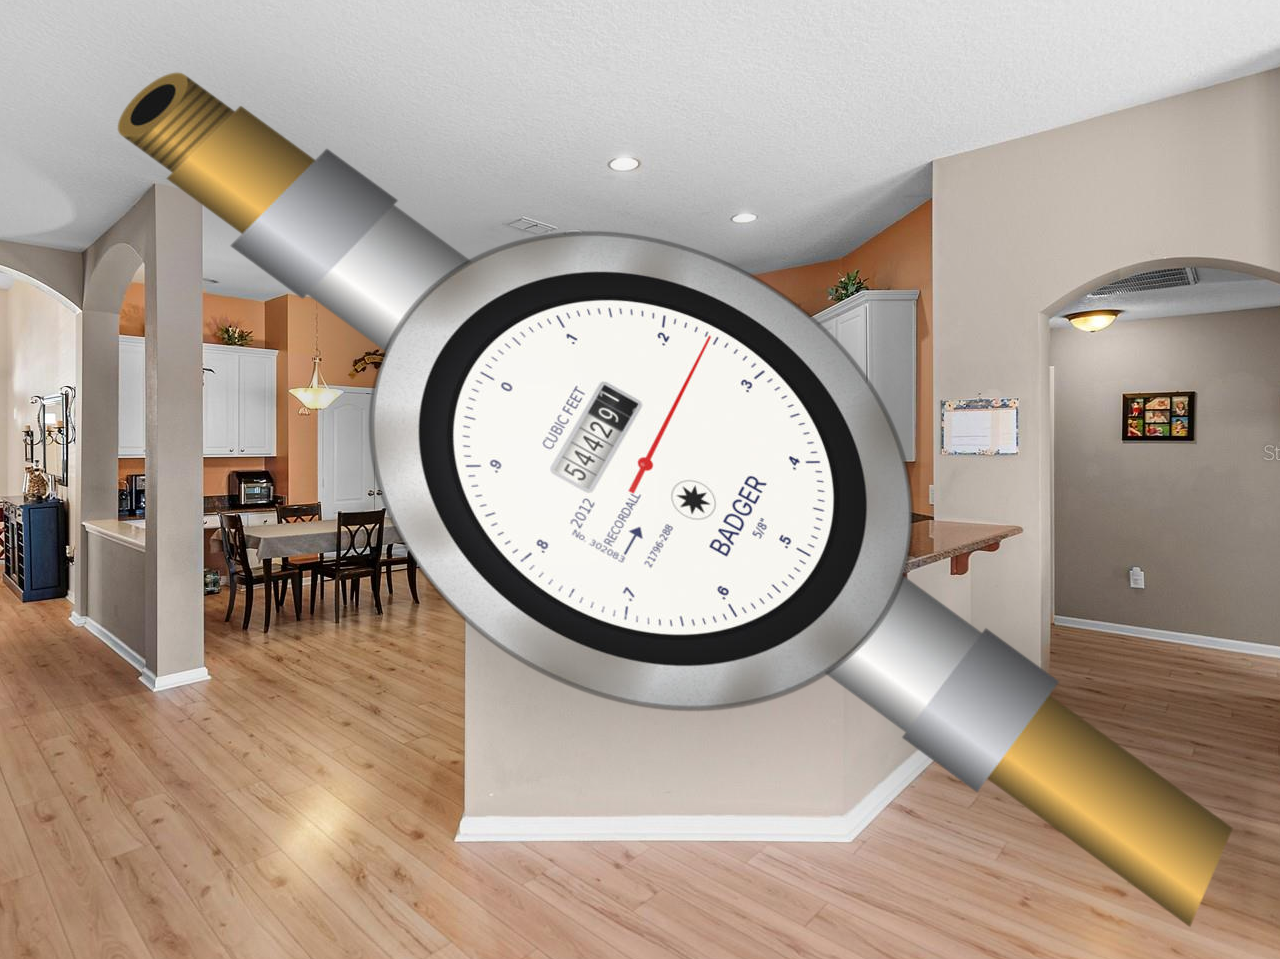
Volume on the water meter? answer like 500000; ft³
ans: 544291.24; ft³
